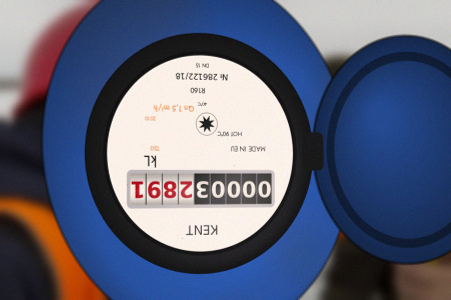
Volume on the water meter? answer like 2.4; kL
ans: 3.2891; kL
